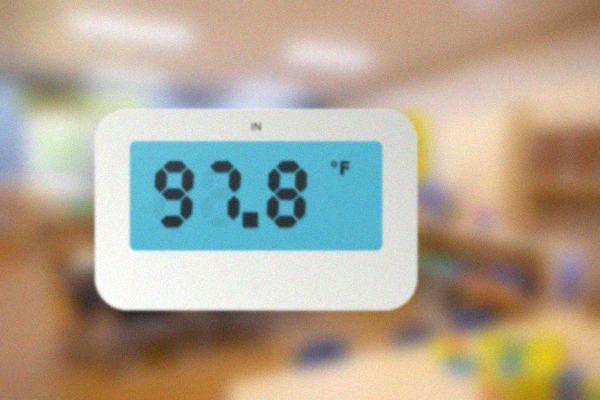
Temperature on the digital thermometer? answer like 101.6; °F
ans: 97.8; °F
